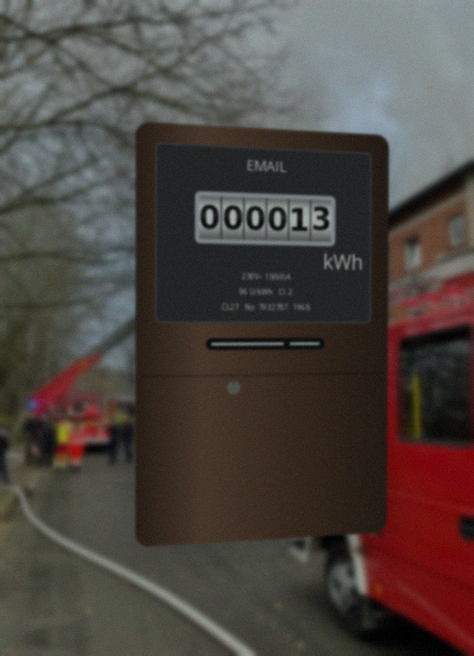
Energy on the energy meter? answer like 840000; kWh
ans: 13; kWh
